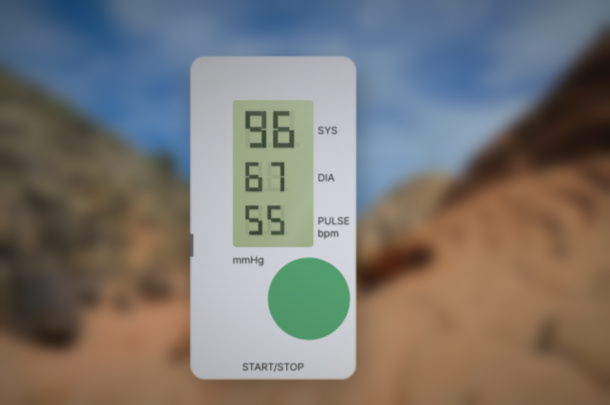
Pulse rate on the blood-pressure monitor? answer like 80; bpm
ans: 55; bpm
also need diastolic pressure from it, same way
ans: 67; mmHg
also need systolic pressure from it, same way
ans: 96; mmHg
